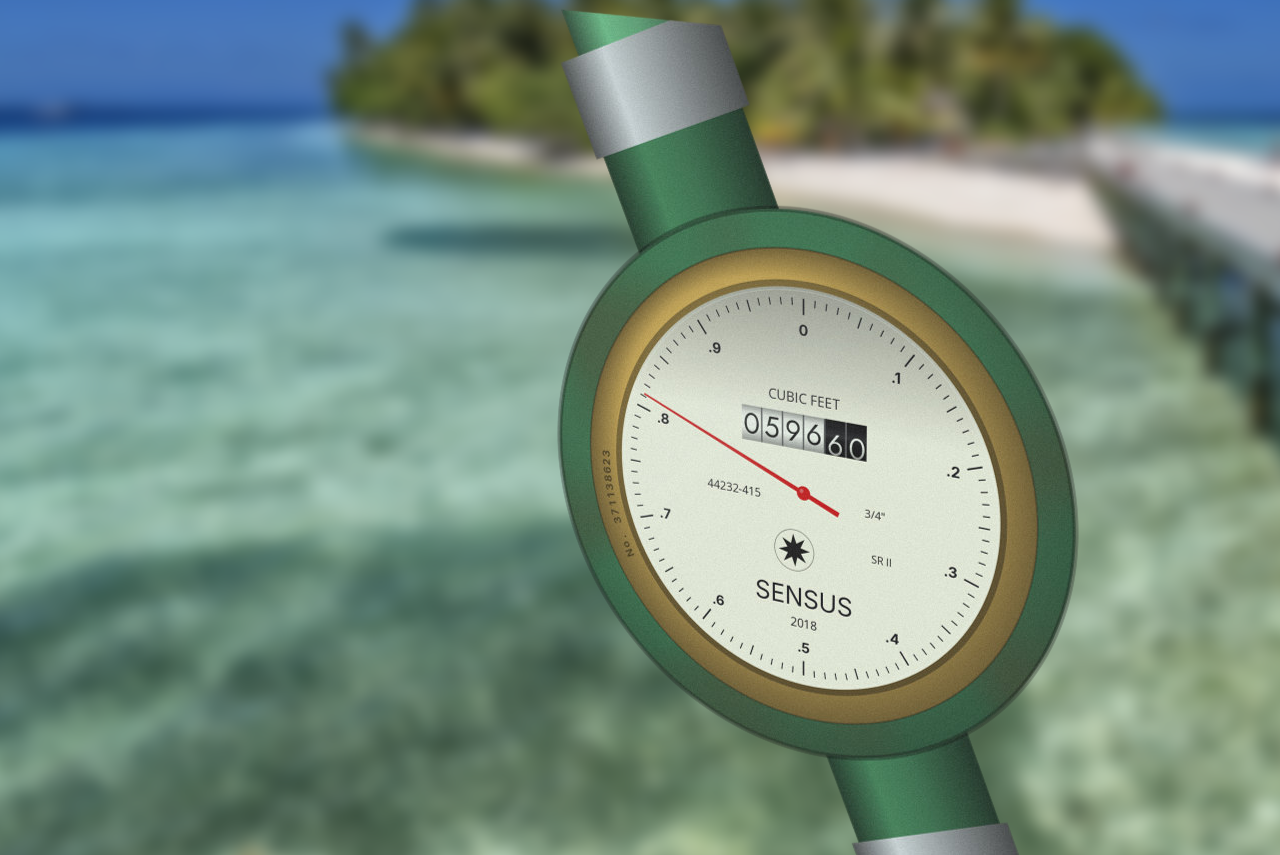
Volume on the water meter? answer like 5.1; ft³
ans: 59659.81; ft³
